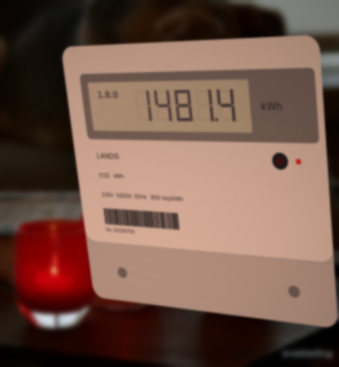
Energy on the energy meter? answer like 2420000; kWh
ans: 1481.4; kWh
